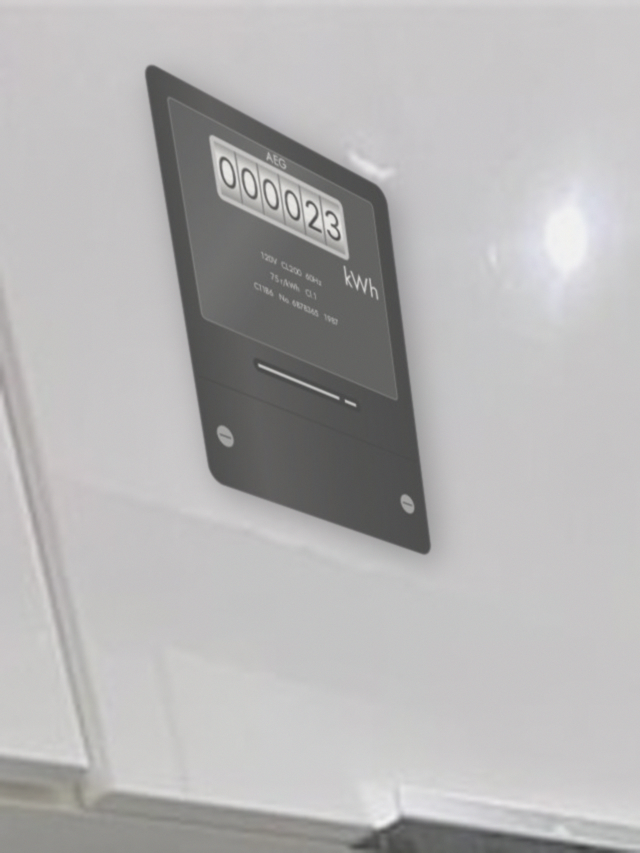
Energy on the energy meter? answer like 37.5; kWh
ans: 23; kWh
